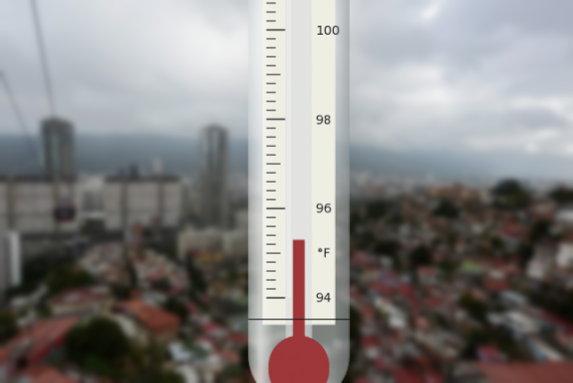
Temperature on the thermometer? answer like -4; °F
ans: 95.3; °F
